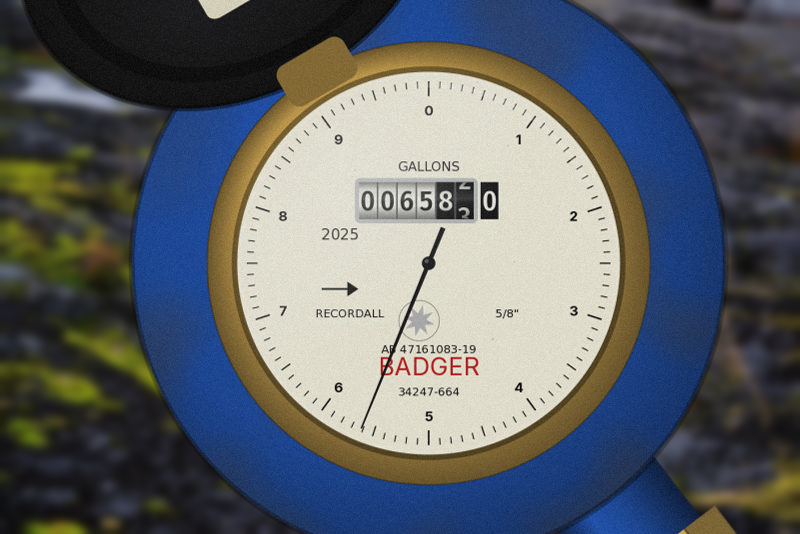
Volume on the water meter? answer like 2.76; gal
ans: 65825.6; gal
